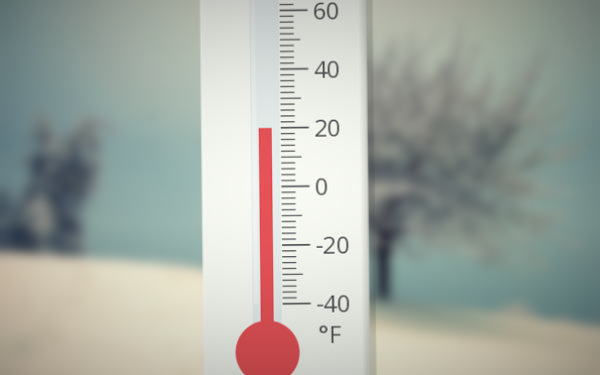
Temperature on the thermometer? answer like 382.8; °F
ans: 20; °F
